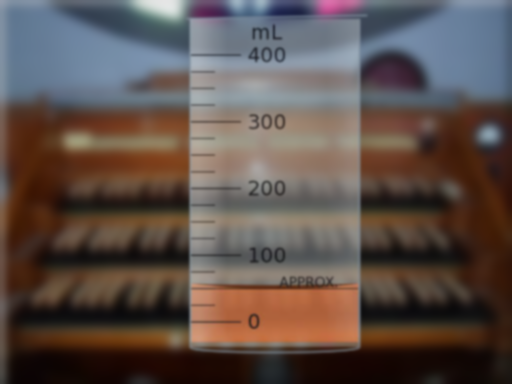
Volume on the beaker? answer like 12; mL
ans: 50; mL
